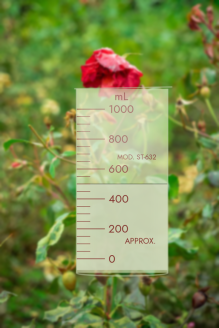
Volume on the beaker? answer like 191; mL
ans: 500; mL
